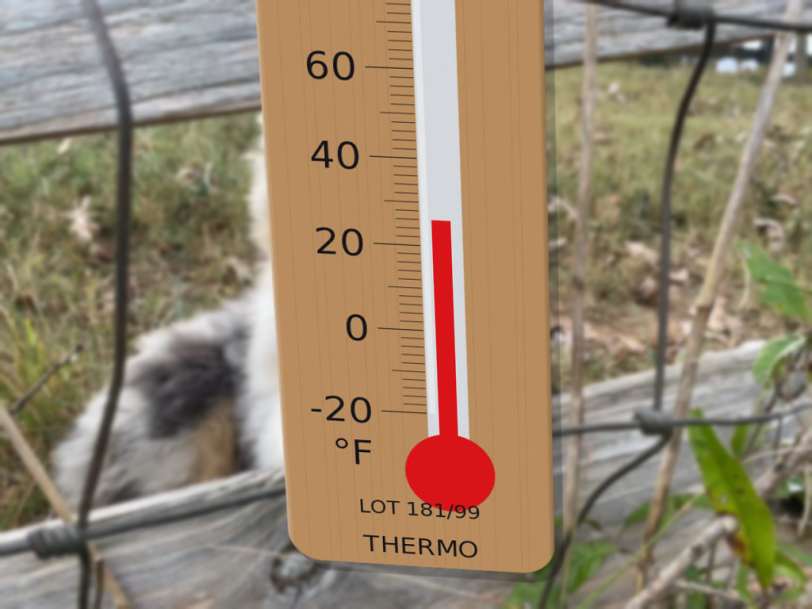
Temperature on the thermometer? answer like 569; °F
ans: 26; °F
